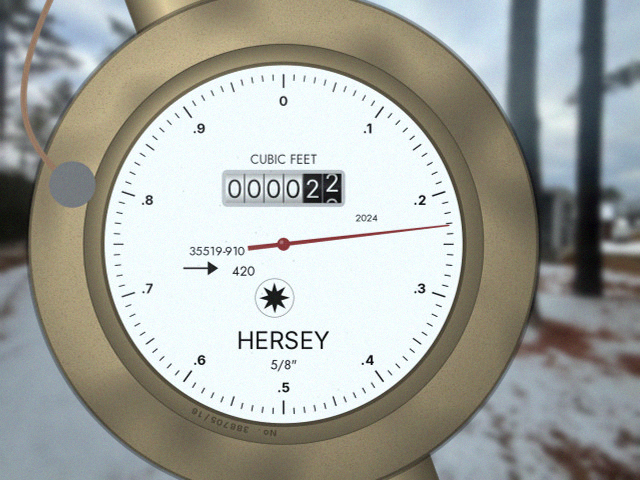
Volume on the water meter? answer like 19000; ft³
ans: 22.23; ft³
